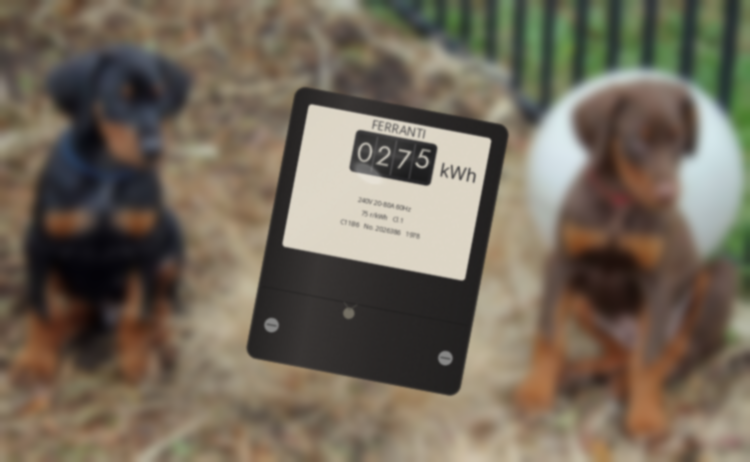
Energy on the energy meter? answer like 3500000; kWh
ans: 275; kWh
